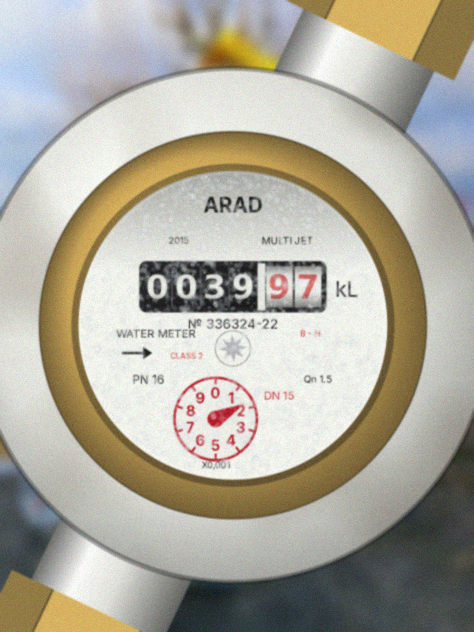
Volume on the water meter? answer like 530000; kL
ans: 39.971; kL
